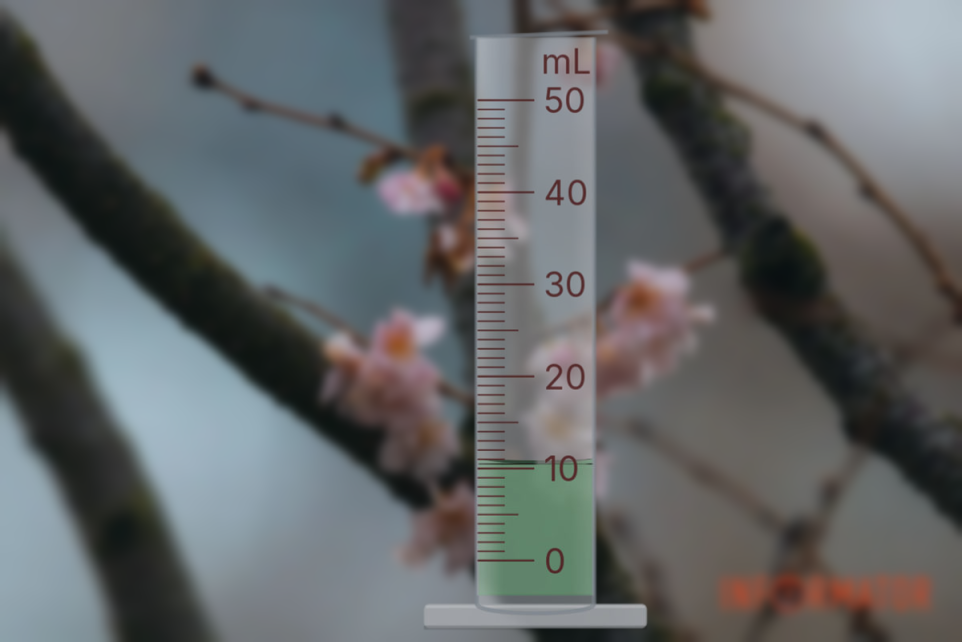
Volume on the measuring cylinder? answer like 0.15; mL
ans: 10.5; mL
